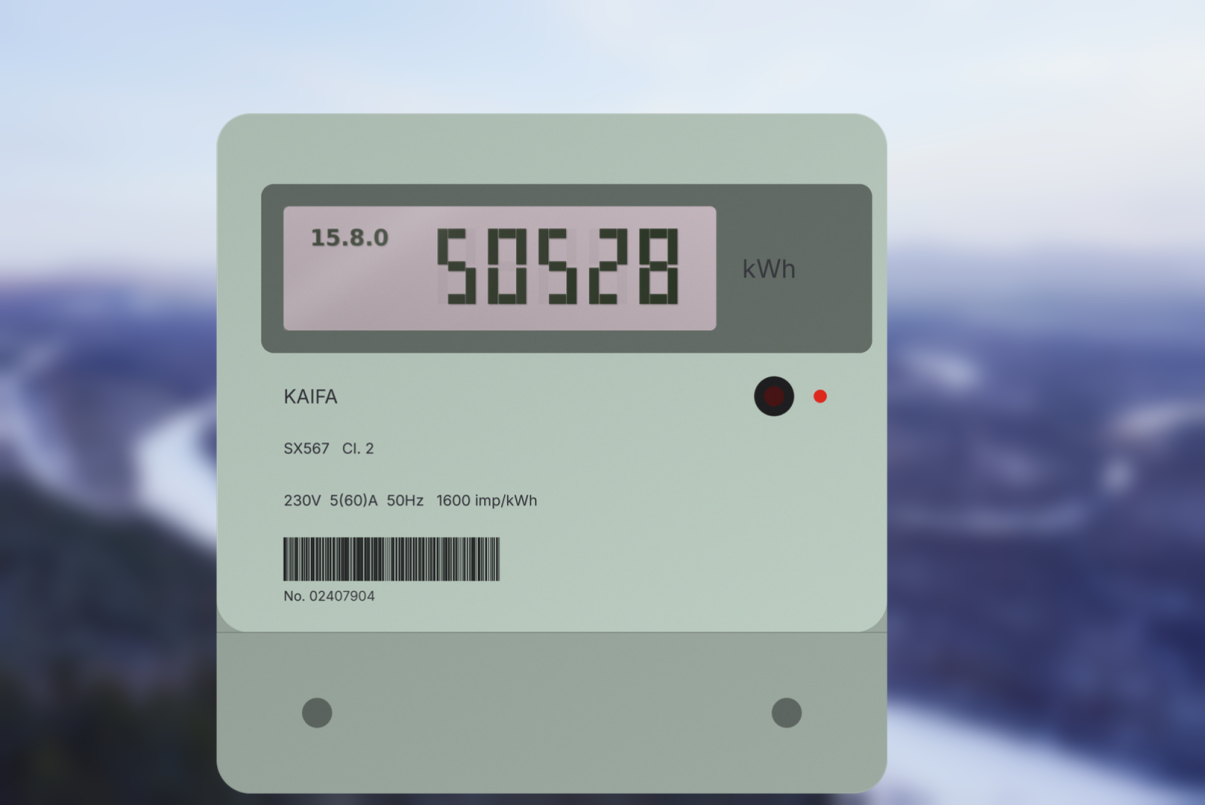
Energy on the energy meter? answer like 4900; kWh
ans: 50528; kWh
